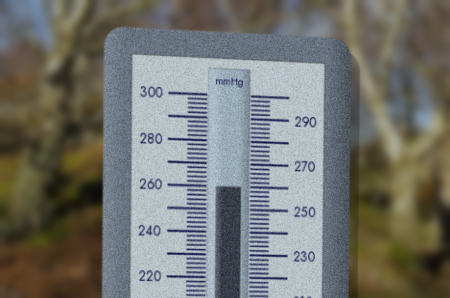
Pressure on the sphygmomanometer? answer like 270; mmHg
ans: 260; mmHg
